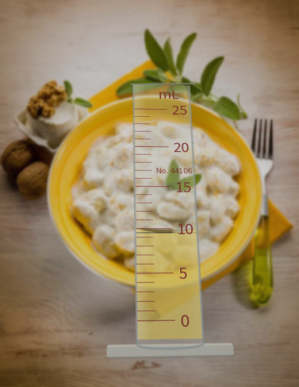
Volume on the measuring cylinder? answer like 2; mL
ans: 9.5; mL
